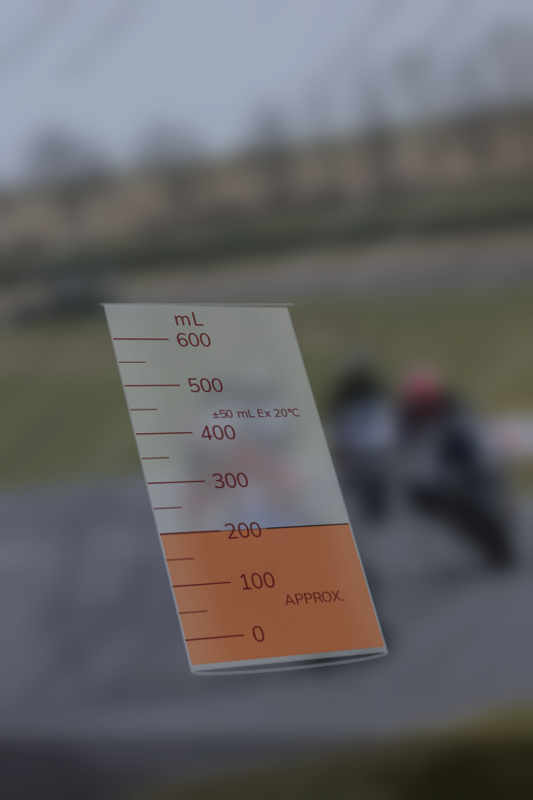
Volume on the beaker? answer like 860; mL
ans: 200; mL
